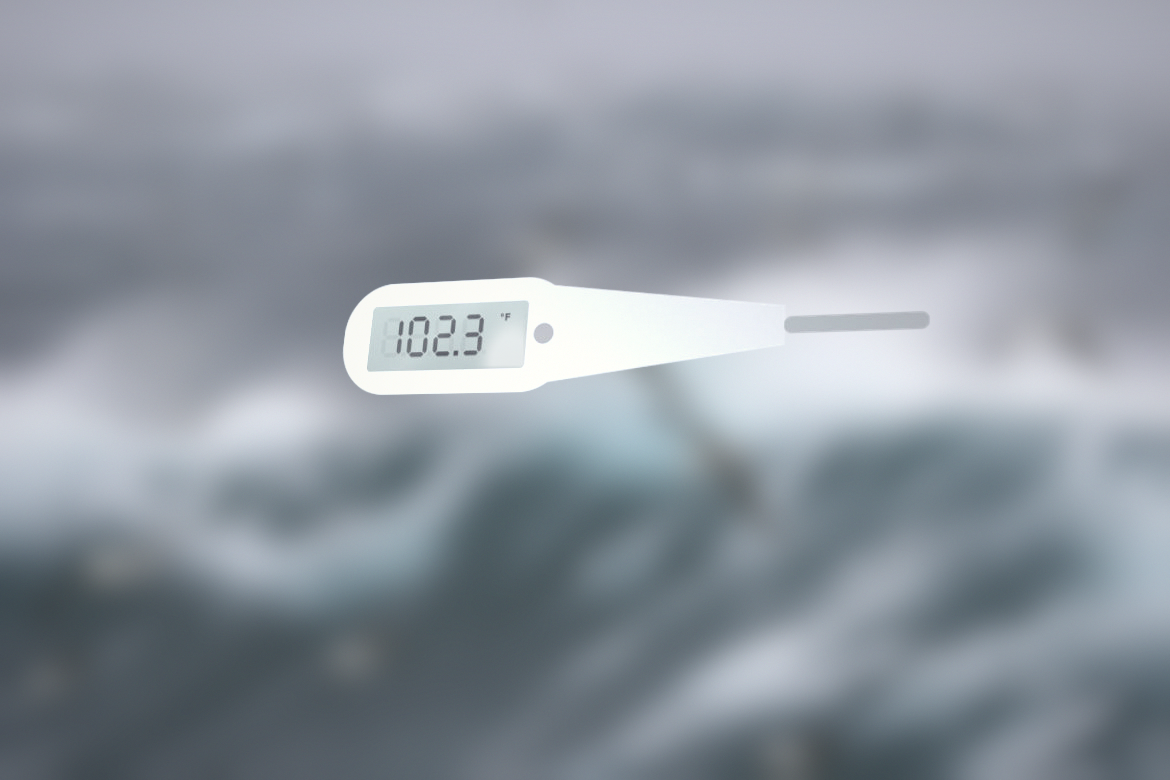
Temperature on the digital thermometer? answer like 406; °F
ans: 102.3; °F
